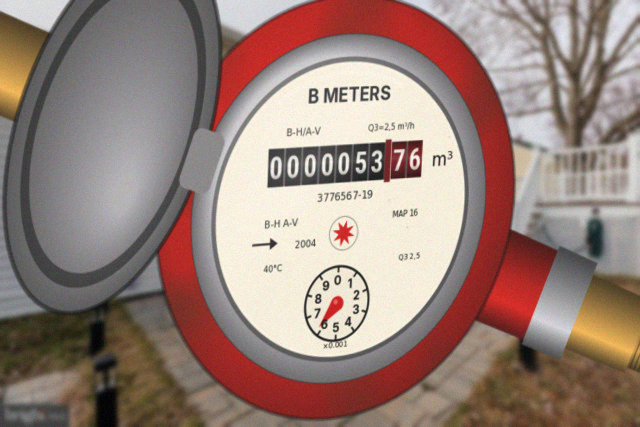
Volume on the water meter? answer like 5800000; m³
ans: 53.766; m³
